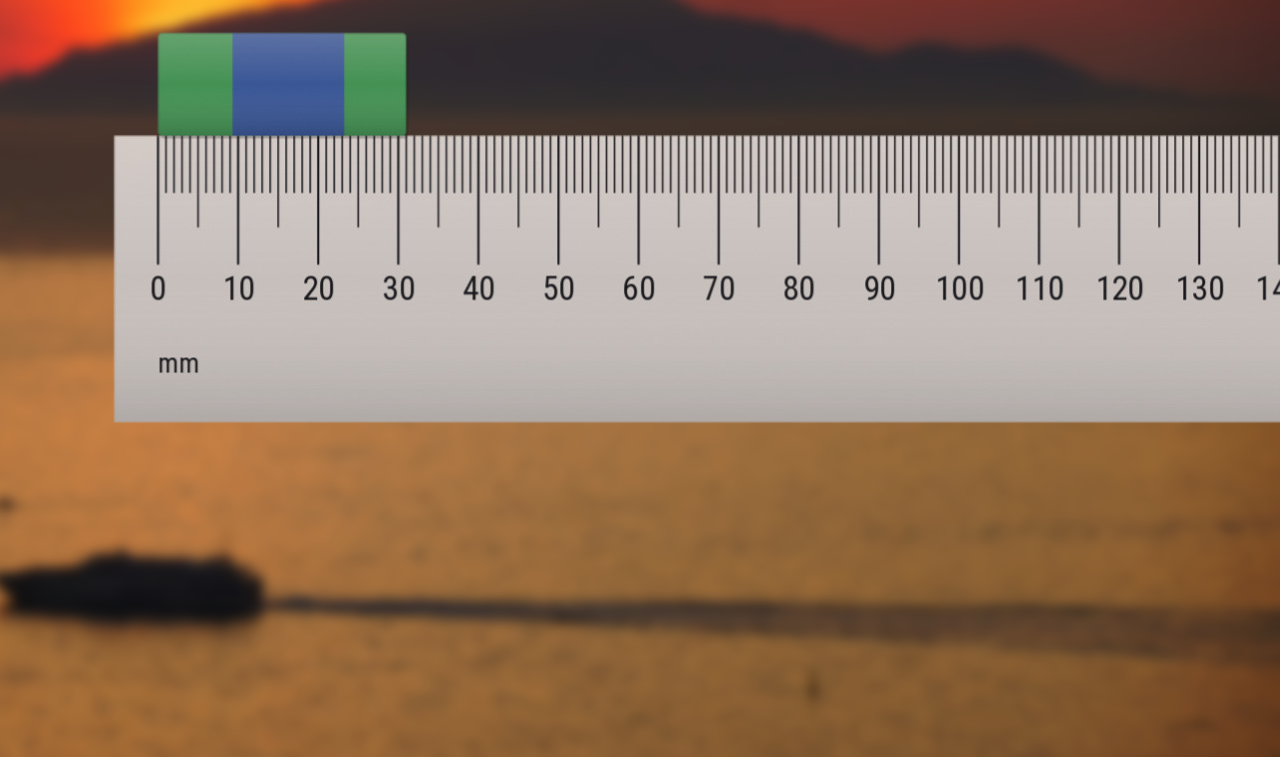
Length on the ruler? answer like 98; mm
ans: 31; mm
